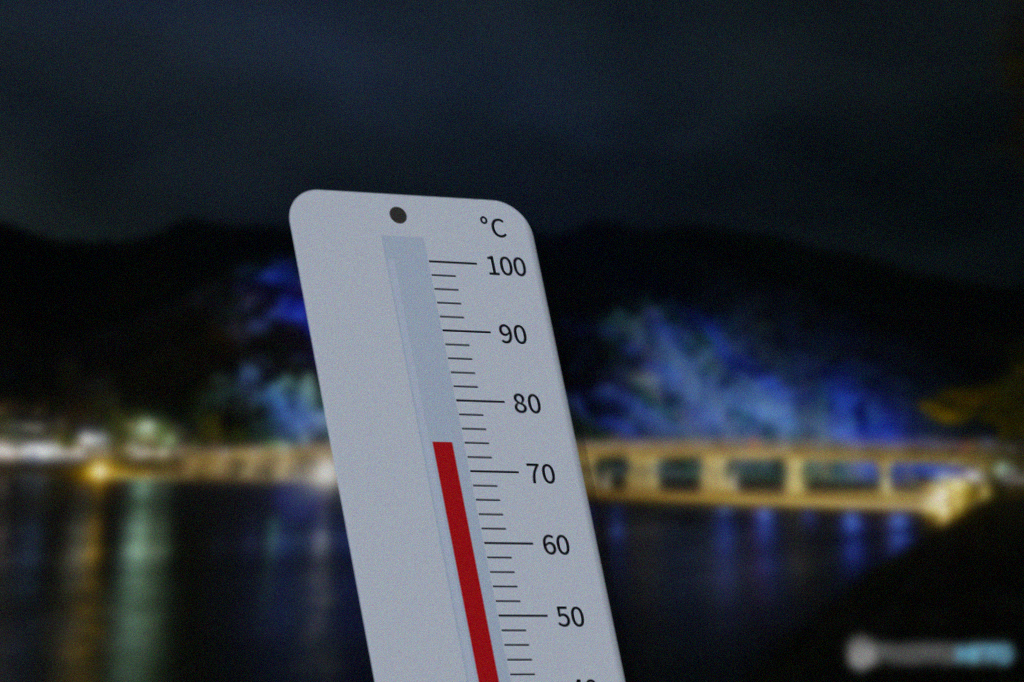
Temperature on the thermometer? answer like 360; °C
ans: 74; °C
